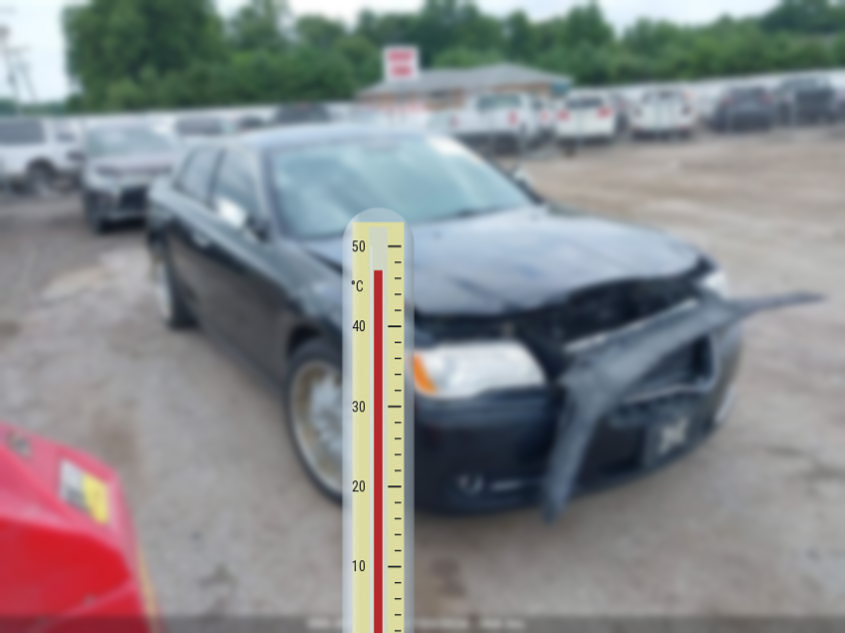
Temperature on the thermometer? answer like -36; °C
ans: 47; °C
